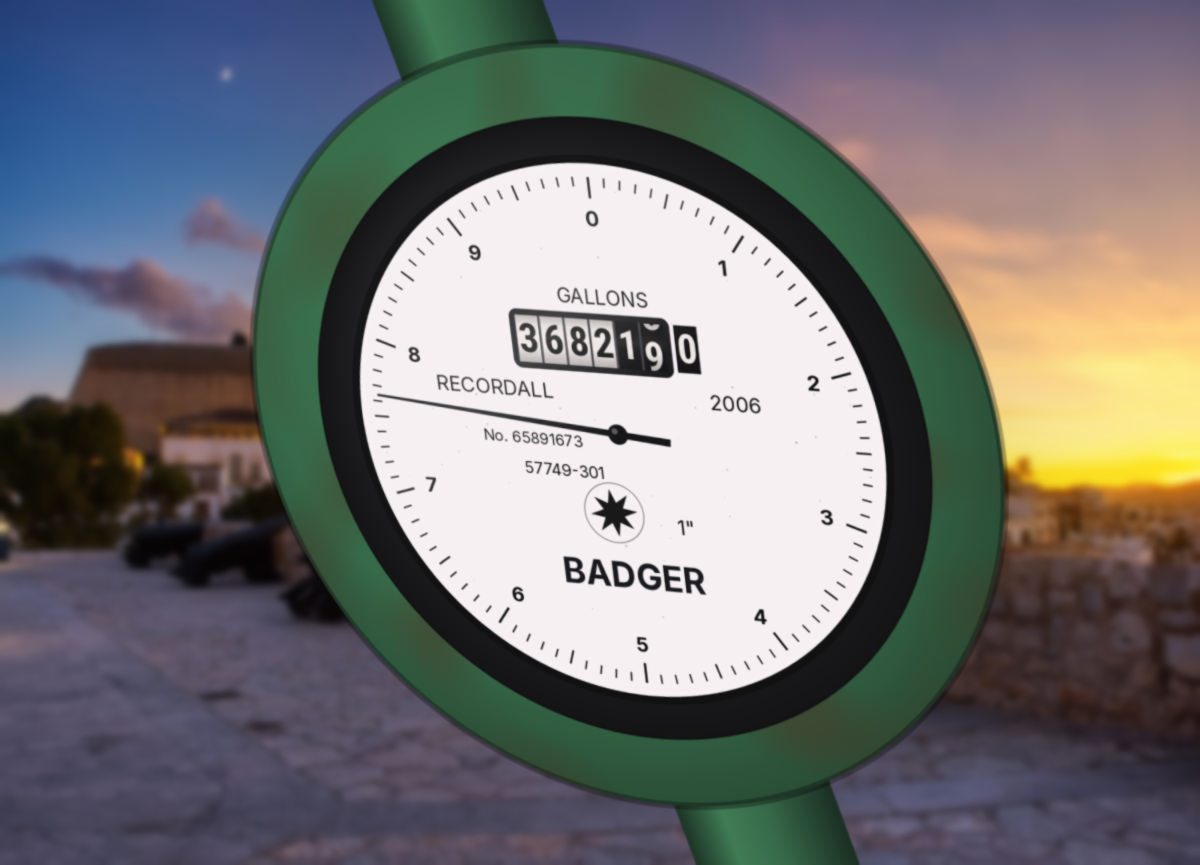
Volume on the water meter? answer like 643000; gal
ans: 3682187.6; gal
